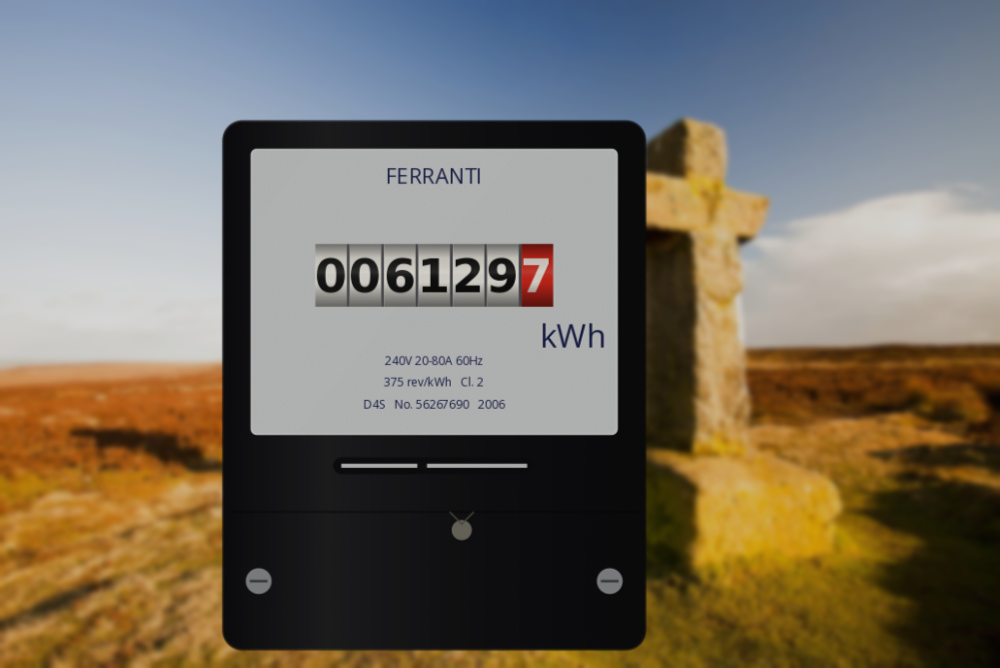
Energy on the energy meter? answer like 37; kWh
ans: 6129.7; kWh
